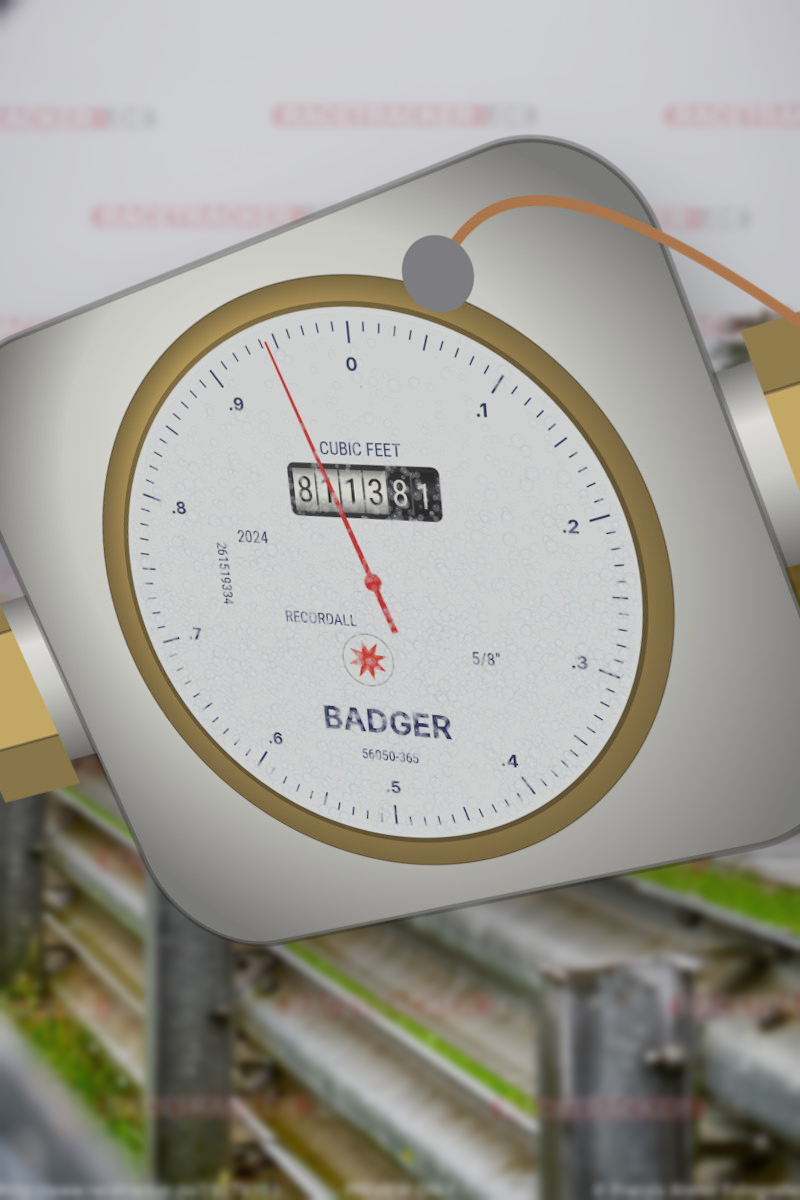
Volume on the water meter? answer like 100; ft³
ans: 811380.94; ft³
